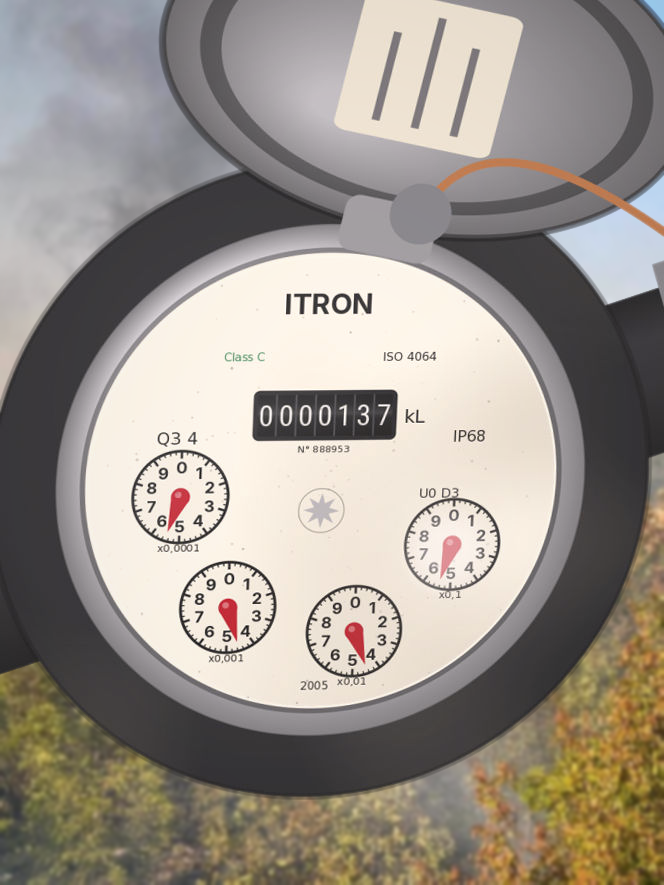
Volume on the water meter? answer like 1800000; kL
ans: 137.5445; kL
